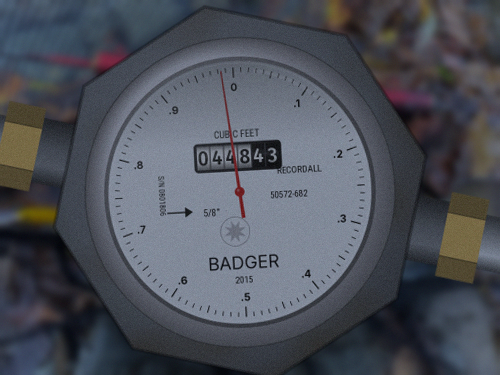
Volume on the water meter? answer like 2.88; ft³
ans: 44842.98; ft³
